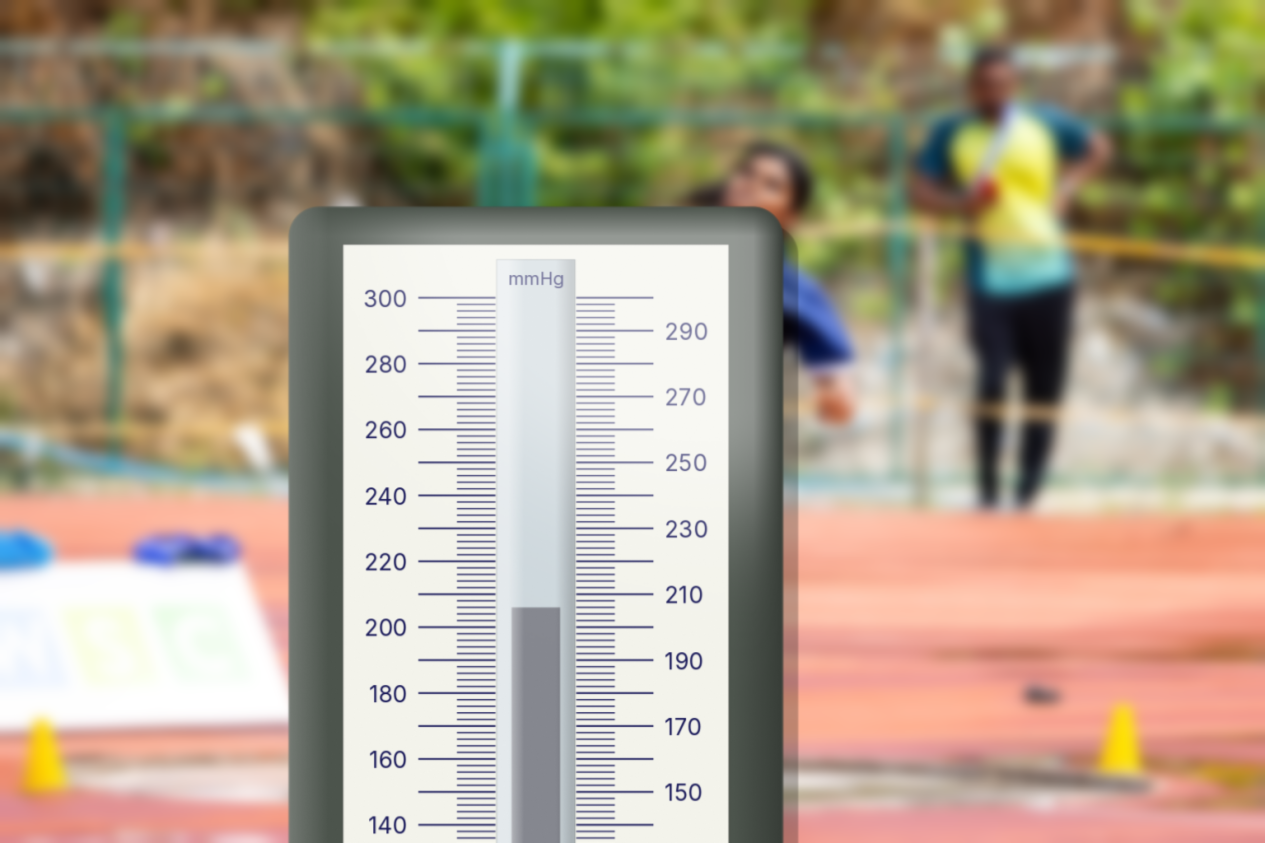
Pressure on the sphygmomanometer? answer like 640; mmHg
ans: 206; mmHg
